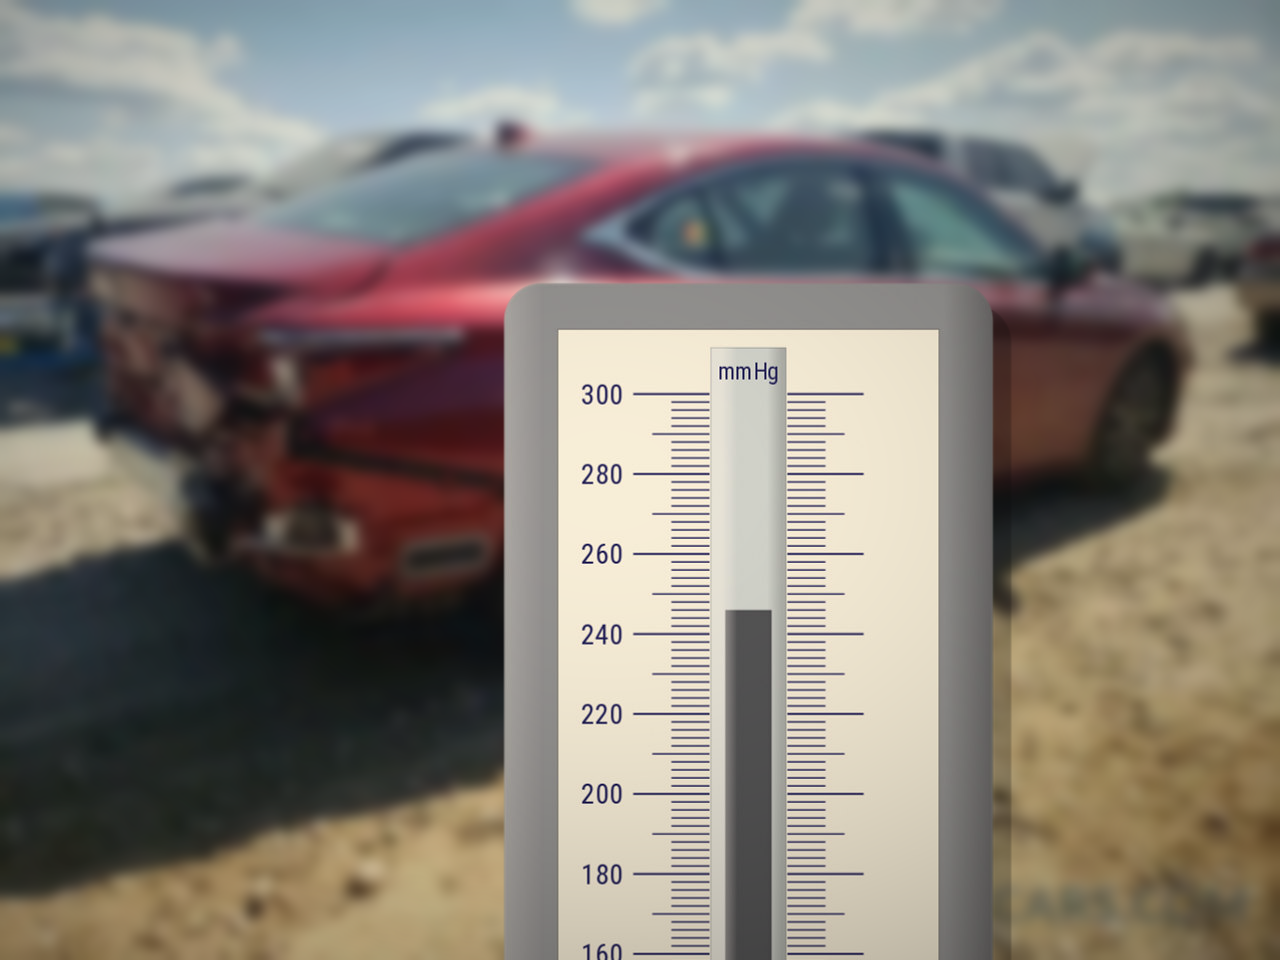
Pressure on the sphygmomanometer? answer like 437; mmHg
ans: 246; mmHg
